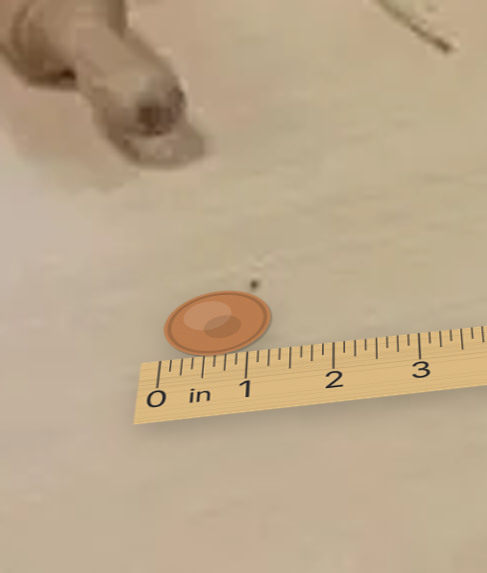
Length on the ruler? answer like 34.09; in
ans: 1.25; in
